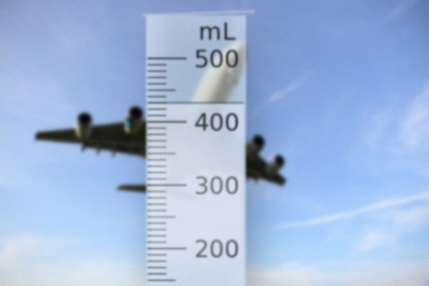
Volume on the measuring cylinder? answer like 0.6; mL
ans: 430; mL
